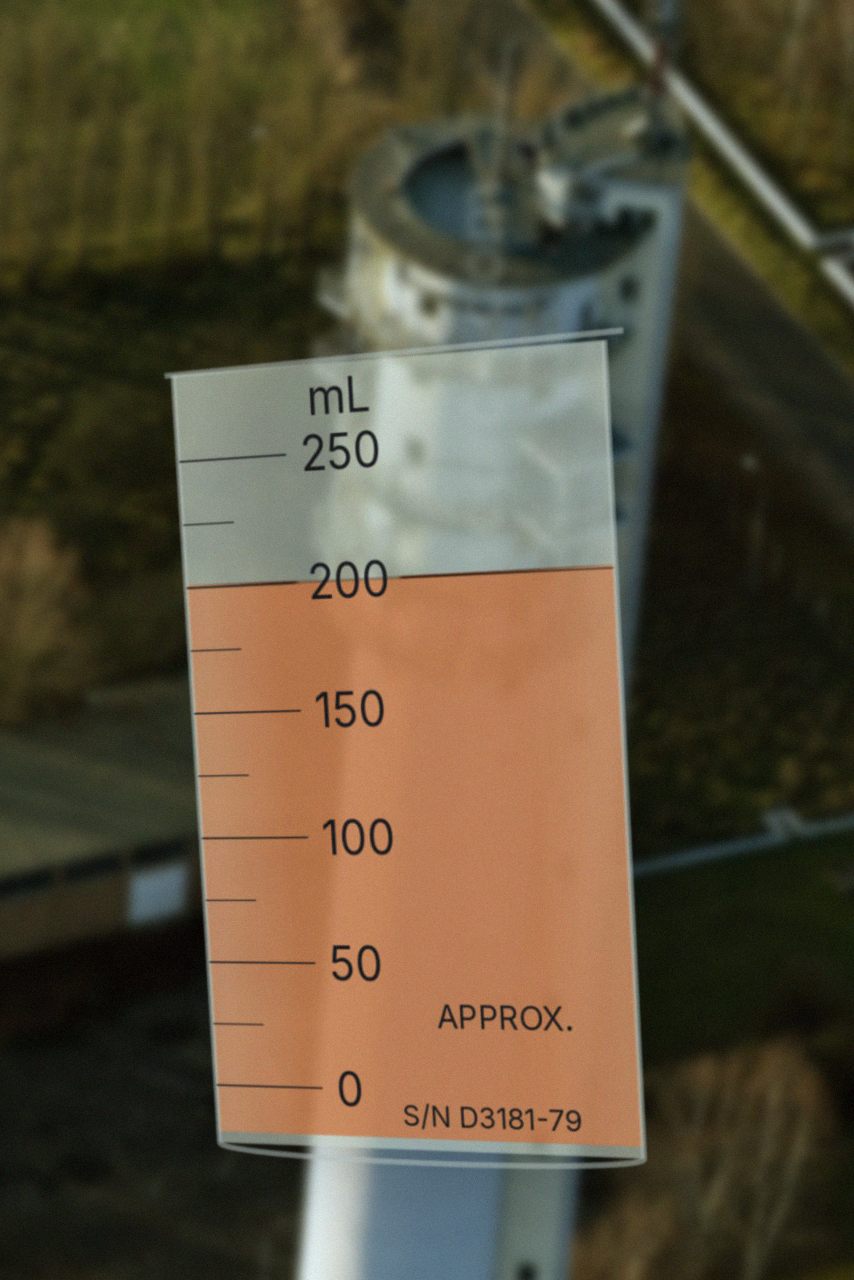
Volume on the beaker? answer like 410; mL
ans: 200; mL
